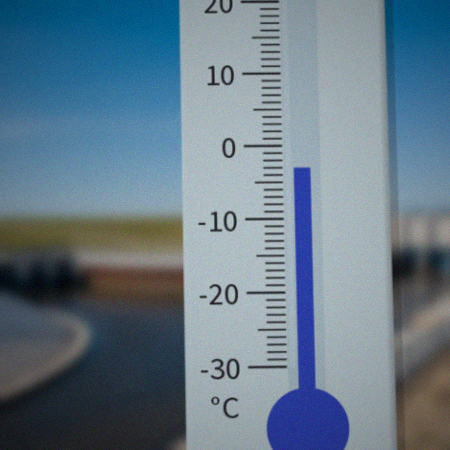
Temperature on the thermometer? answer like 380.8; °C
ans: -3; °C
